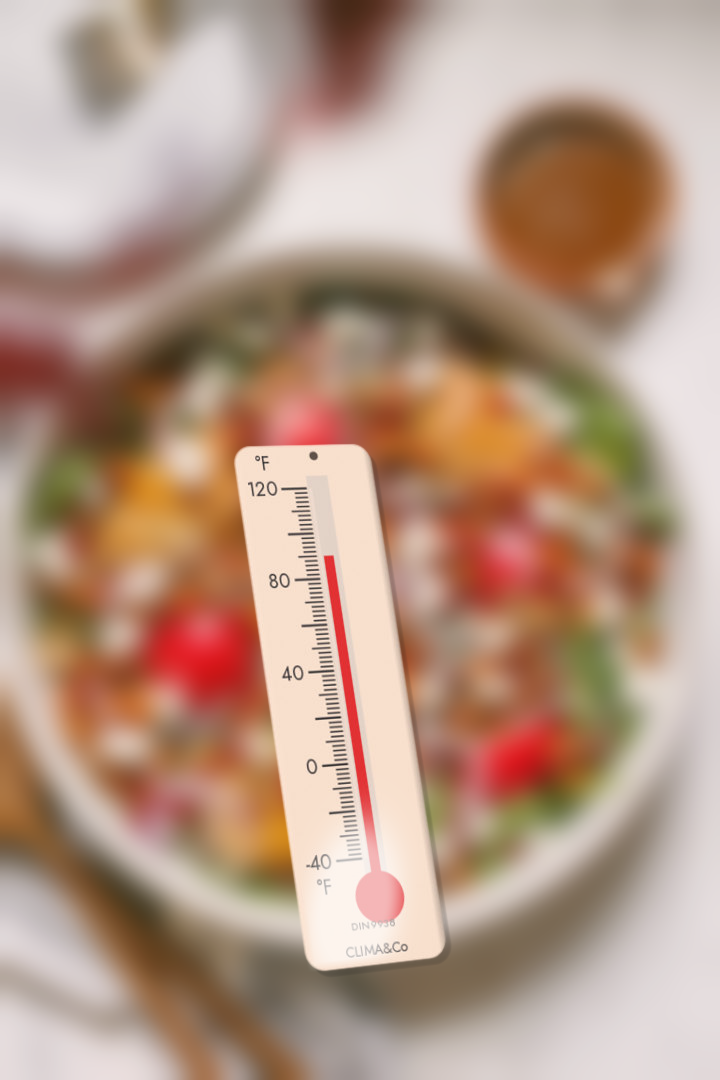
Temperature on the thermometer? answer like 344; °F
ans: 90; °F
